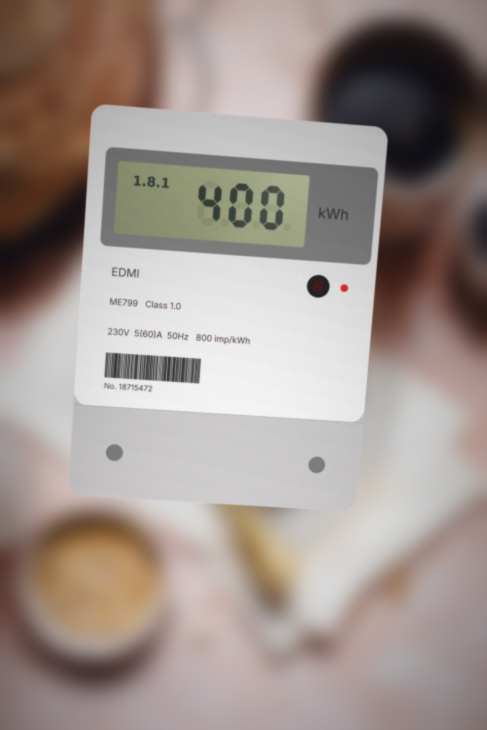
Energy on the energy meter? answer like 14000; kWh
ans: 400; kWh
